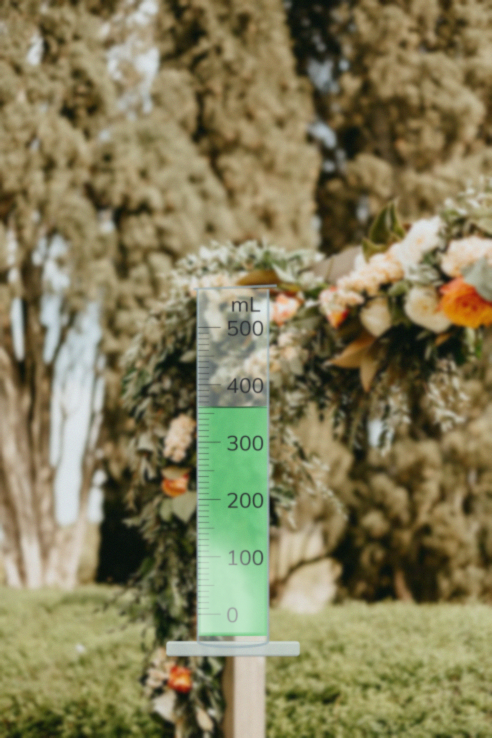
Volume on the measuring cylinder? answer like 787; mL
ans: 360; mL
